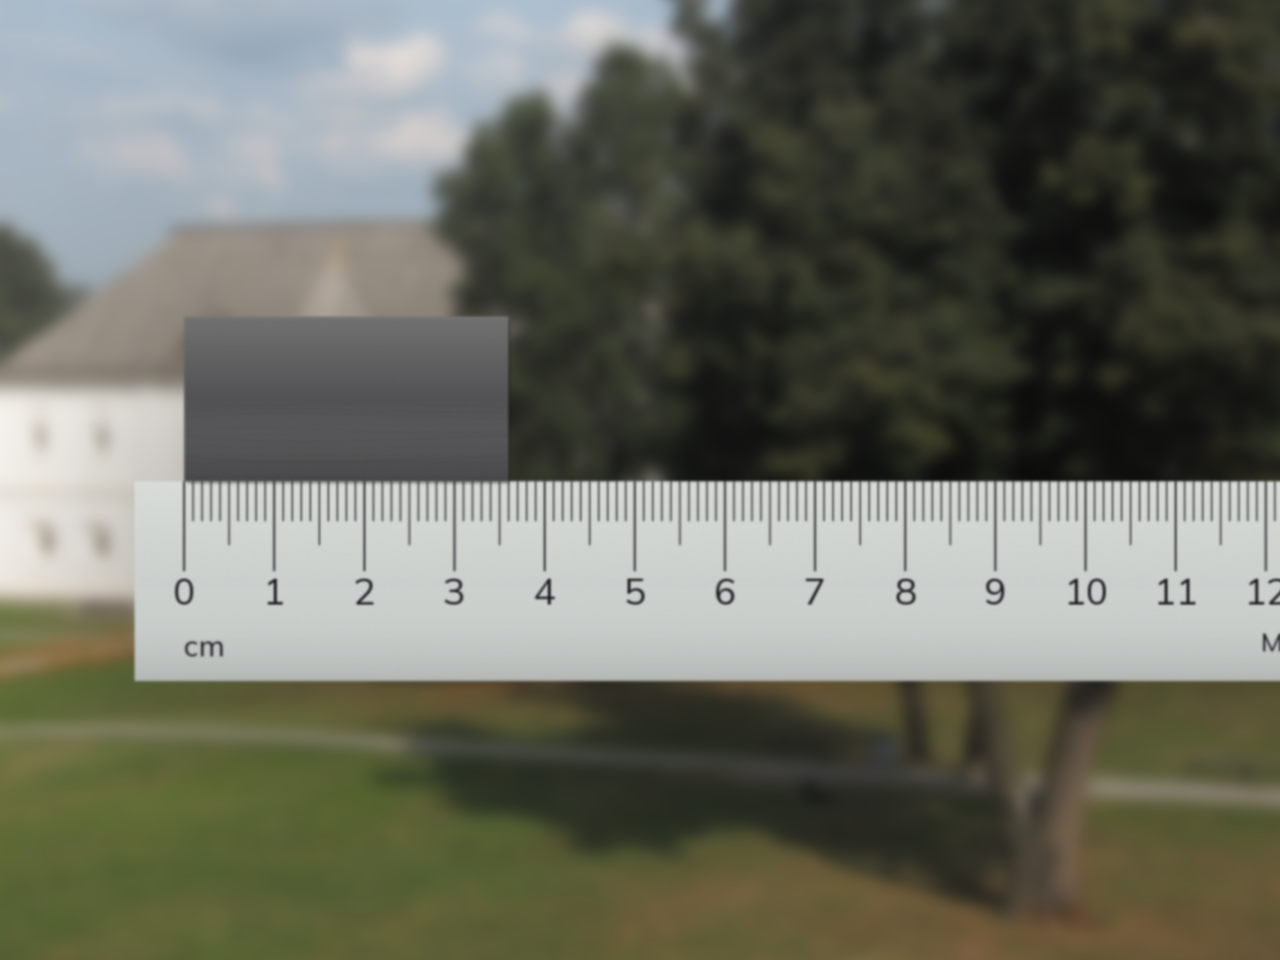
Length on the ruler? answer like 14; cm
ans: 3.6; cm
